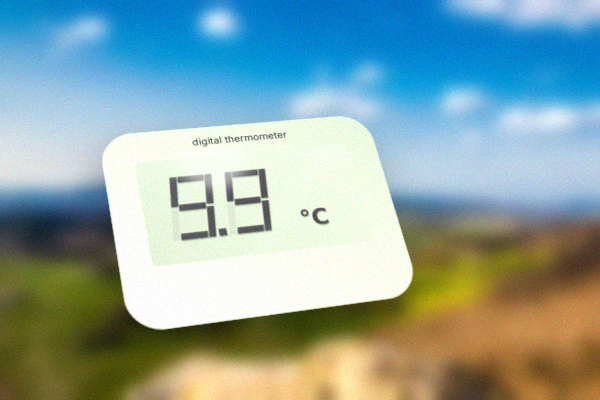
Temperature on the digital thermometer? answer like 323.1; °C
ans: 9.9; °C
